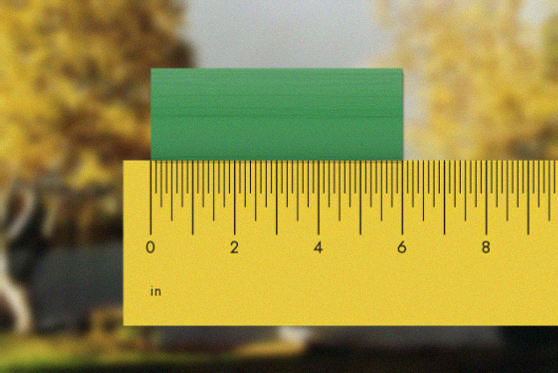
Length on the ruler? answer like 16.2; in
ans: 6; in
